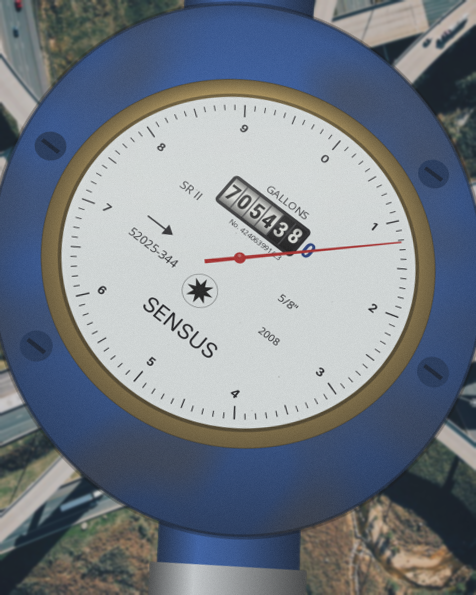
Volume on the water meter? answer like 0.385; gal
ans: 7054381.2; gal
